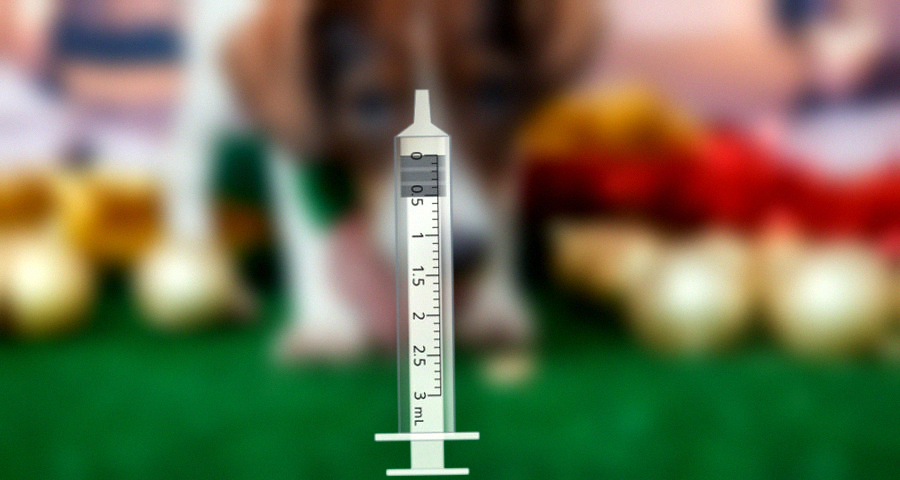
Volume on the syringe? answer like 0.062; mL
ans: 0; mL
